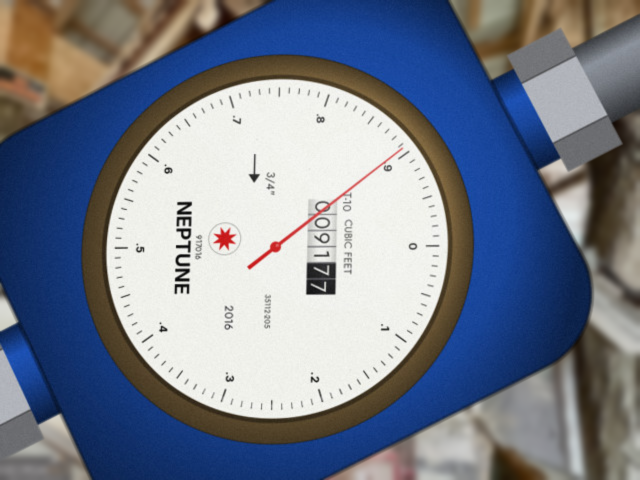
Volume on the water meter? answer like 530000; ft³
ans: 9176.89; ft³
